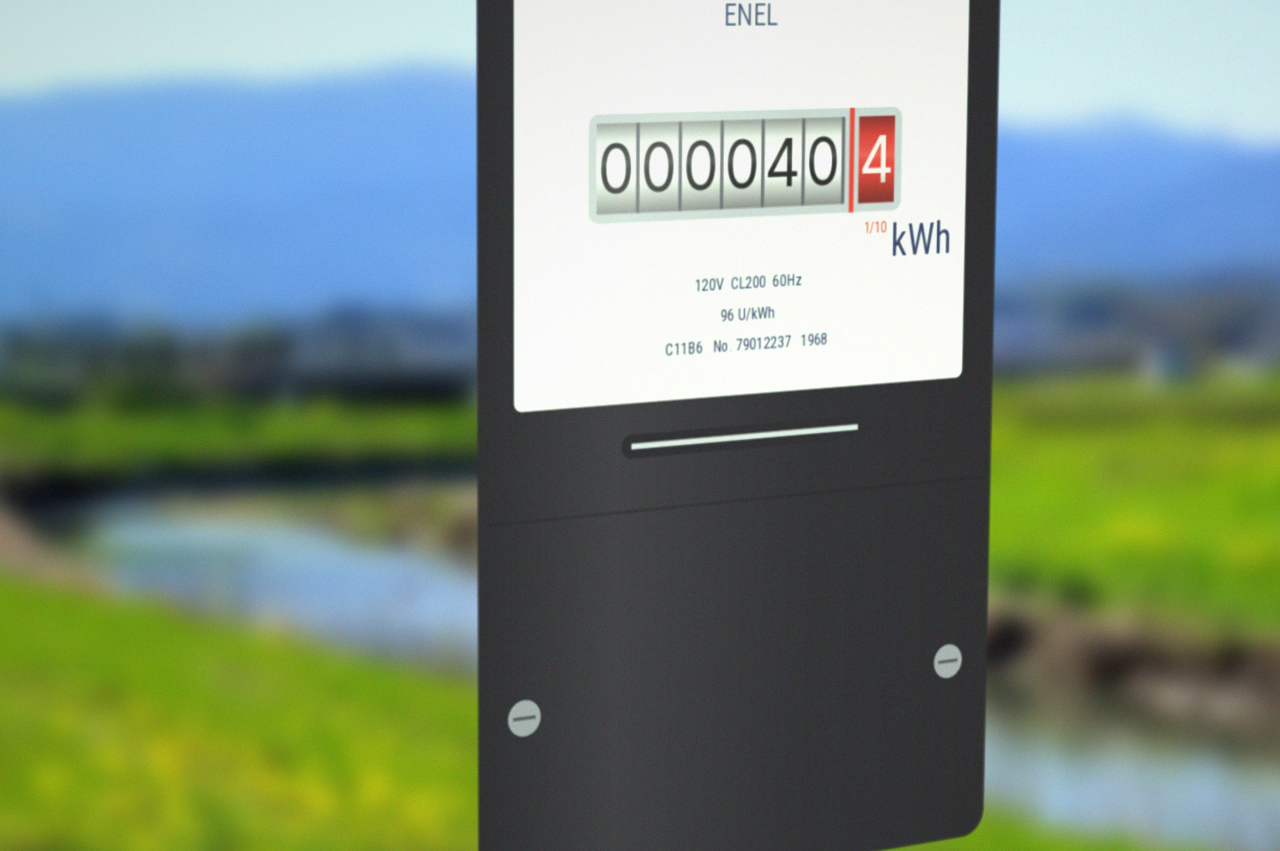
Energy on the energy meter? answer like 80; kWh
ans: 40.4; kWh
